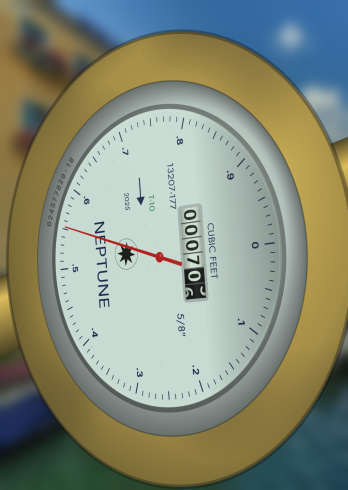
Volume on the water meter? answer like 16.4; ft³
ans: 705.55; ft³
